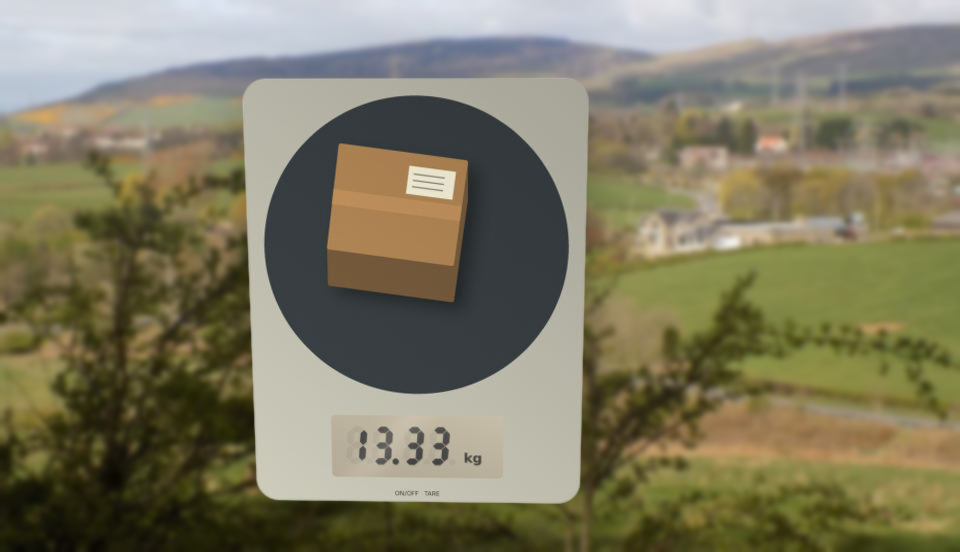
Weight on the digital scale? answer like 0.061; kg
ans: 13.33; kg
